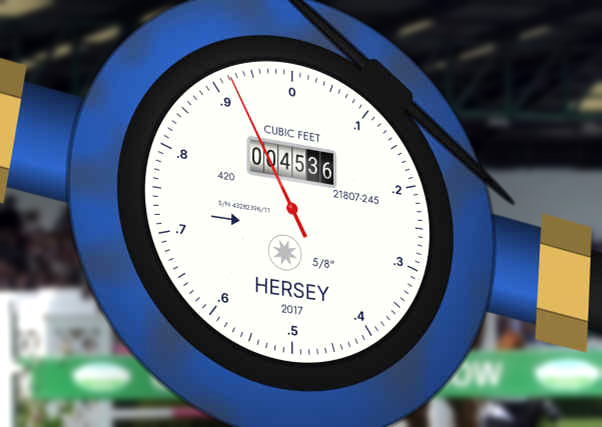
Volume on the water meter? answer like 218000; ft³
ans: 4535.92; ft³
